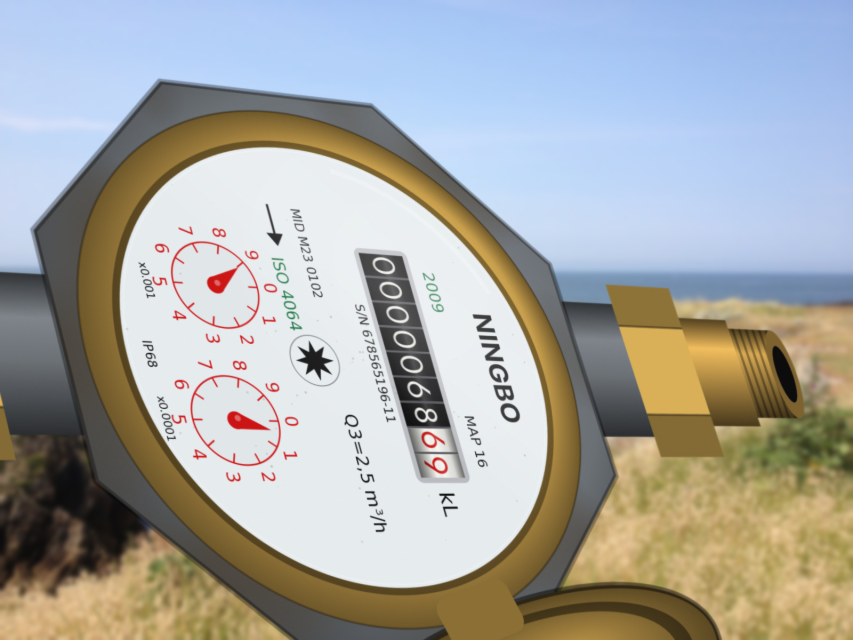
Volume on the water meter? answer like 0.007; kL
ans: 68.6890; kL
